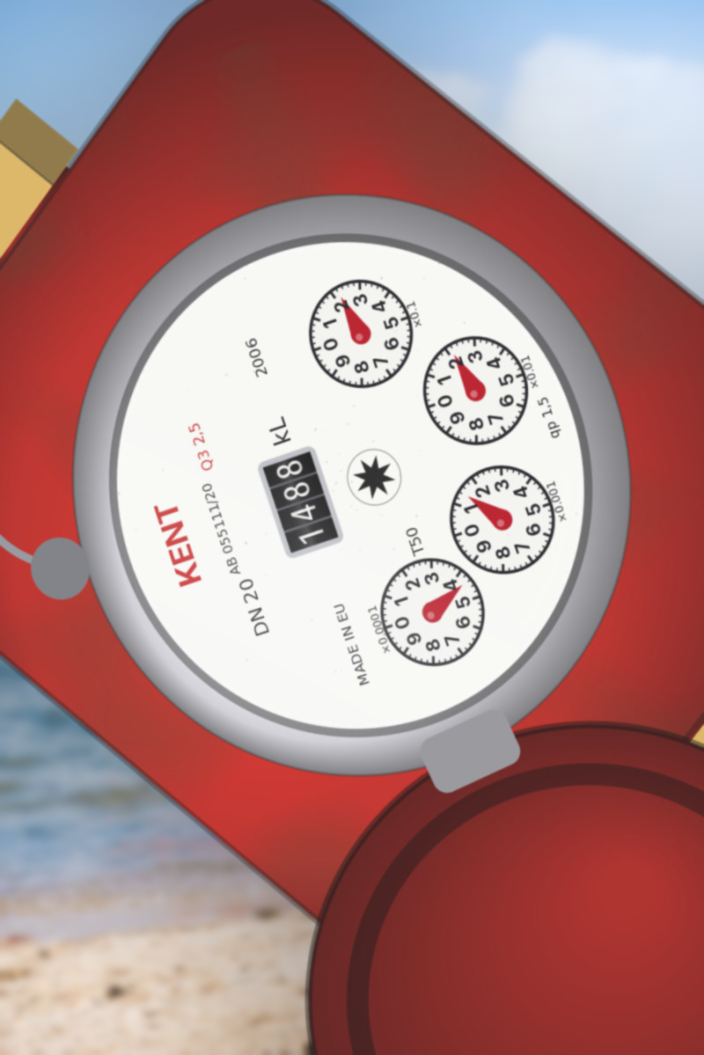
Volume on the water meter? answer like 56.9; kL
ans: 1488.2214; kL
